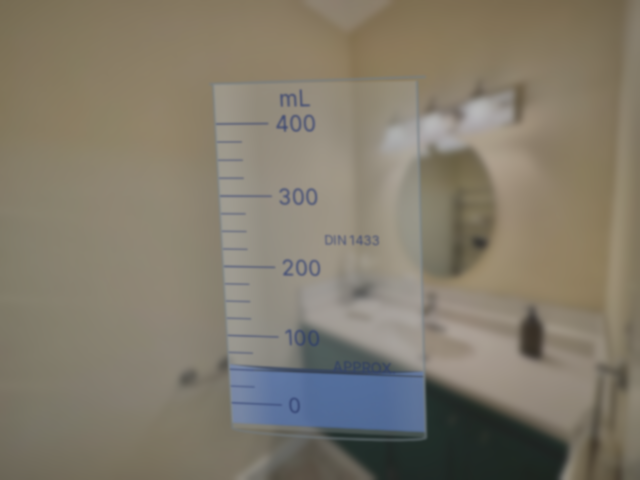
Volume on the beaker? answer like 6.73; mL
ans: 50; mL
